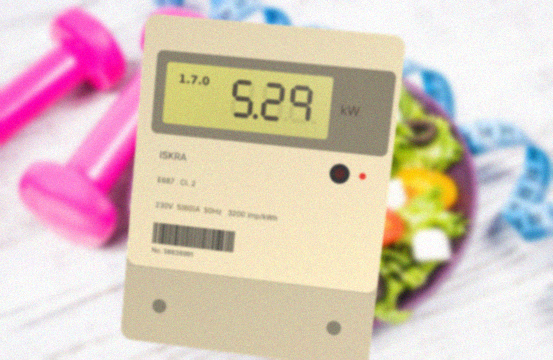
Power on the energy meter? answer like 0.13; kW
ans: 5.29; kW
